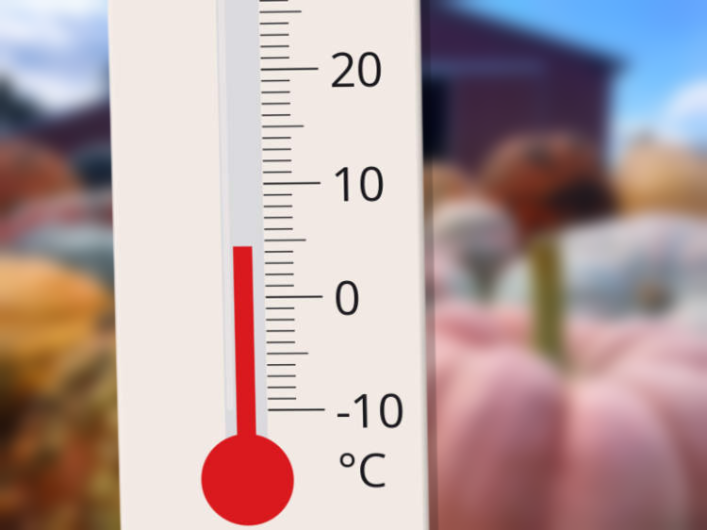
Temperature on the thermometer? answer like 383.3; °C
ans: 4.5; °C
